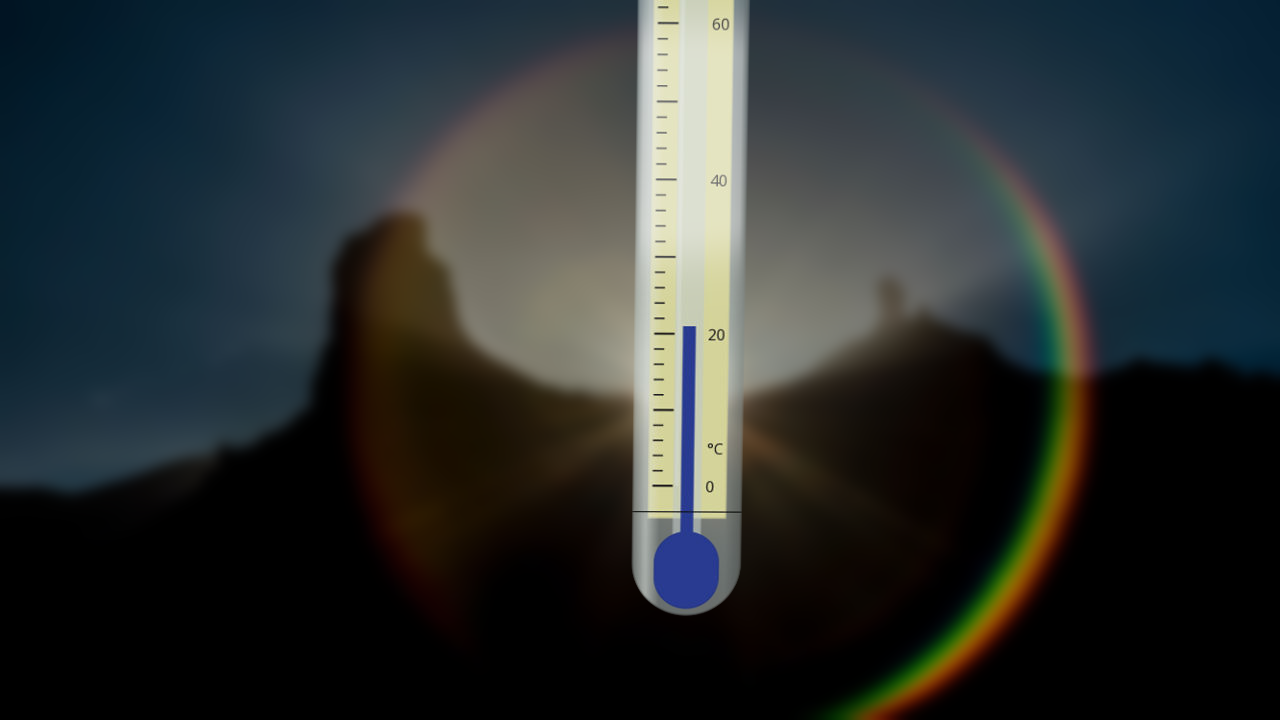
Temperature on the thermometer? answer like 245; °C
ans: 21; °C
